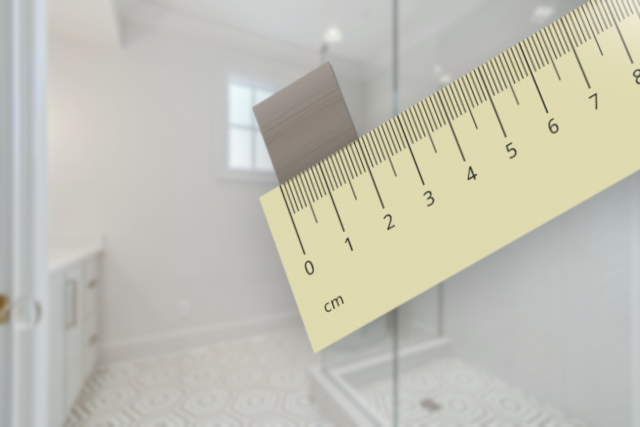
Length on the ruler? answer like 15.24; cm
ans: 2; cm
